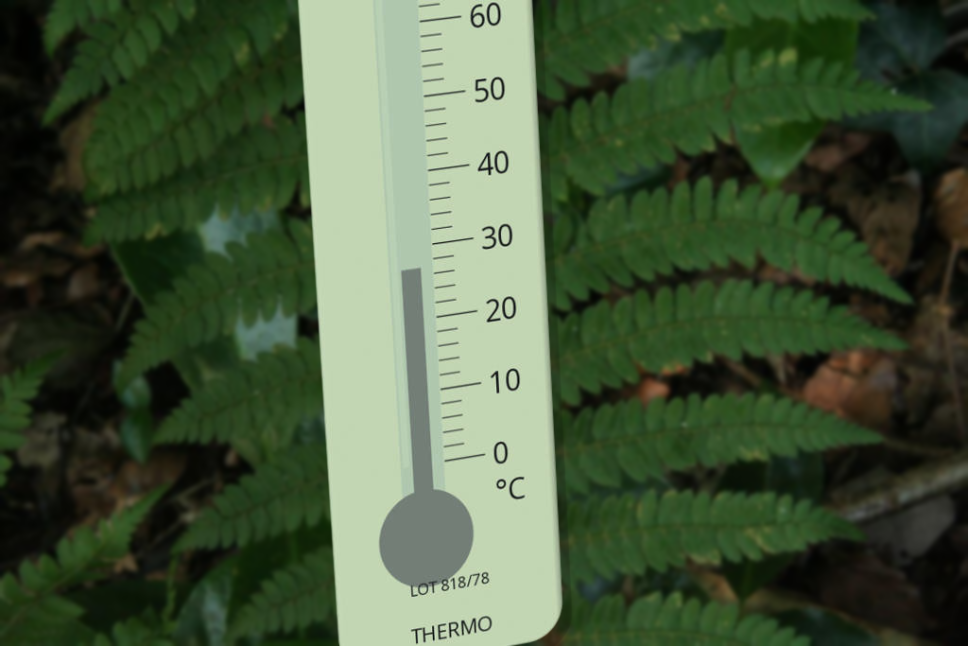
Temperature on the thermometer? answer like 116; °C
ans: 27; °C
